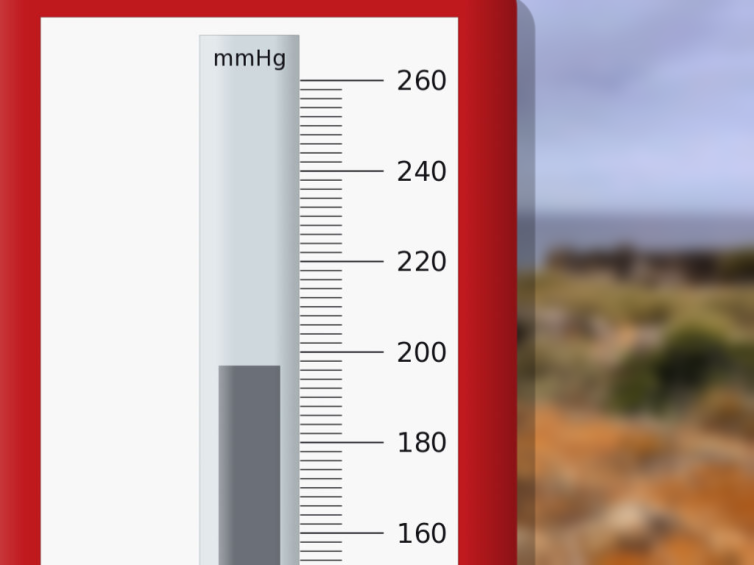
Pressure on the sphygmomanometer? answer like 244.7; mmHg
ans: 197; mmHg
